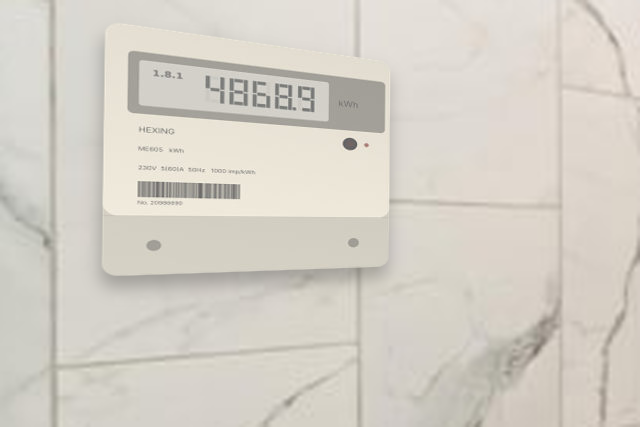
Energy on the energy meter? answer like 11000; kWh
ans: 4868.9; kWh
